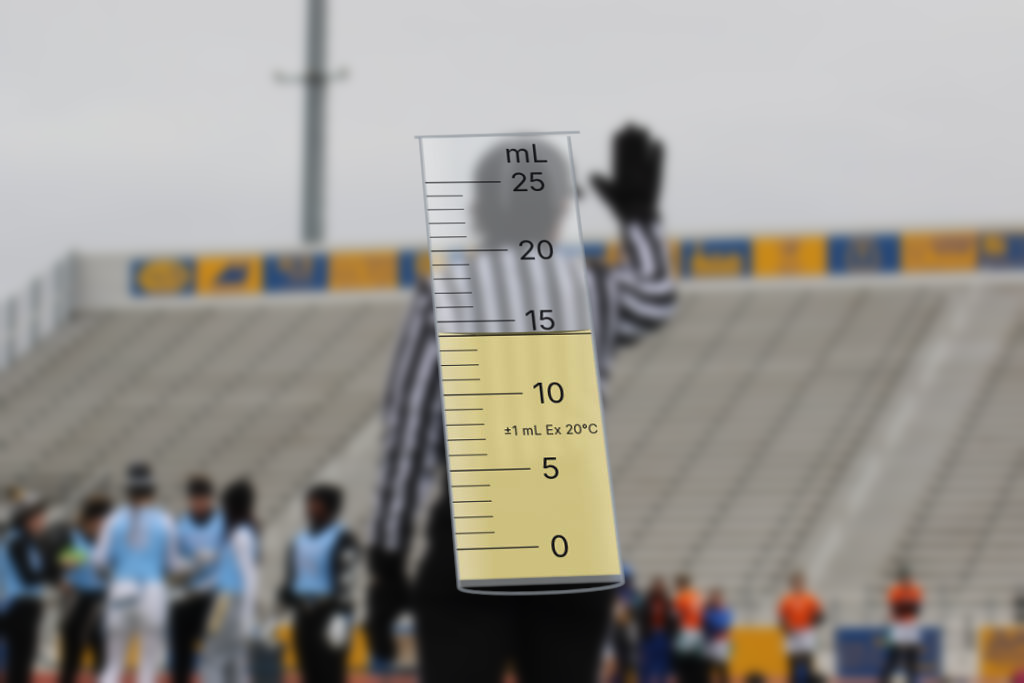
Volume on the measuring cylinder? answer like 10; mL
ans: 14; mL
